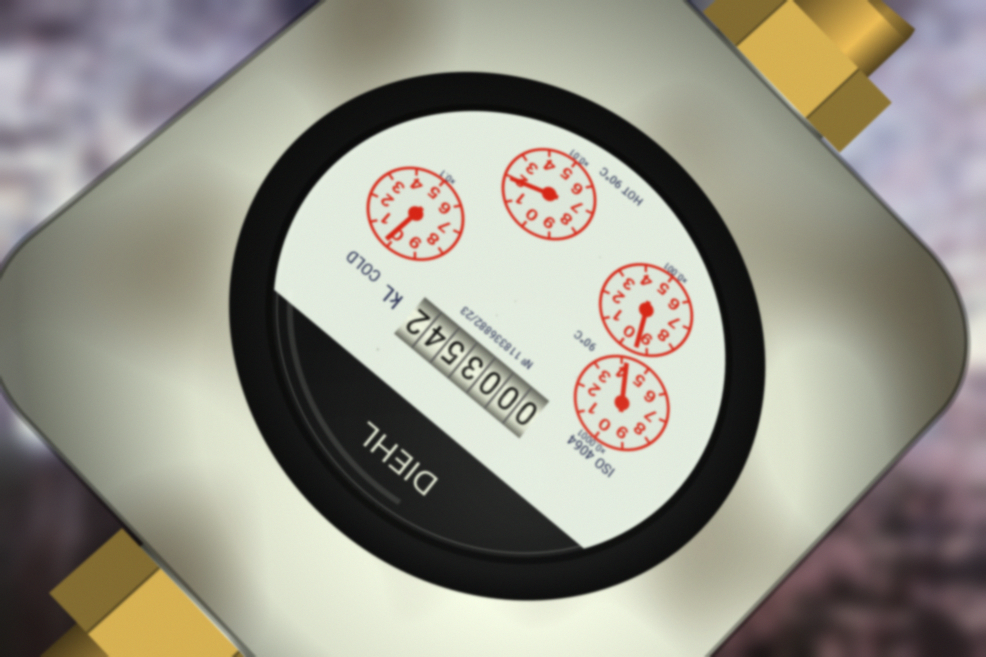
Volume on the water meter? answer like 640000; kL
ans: 3542.0194; kL
